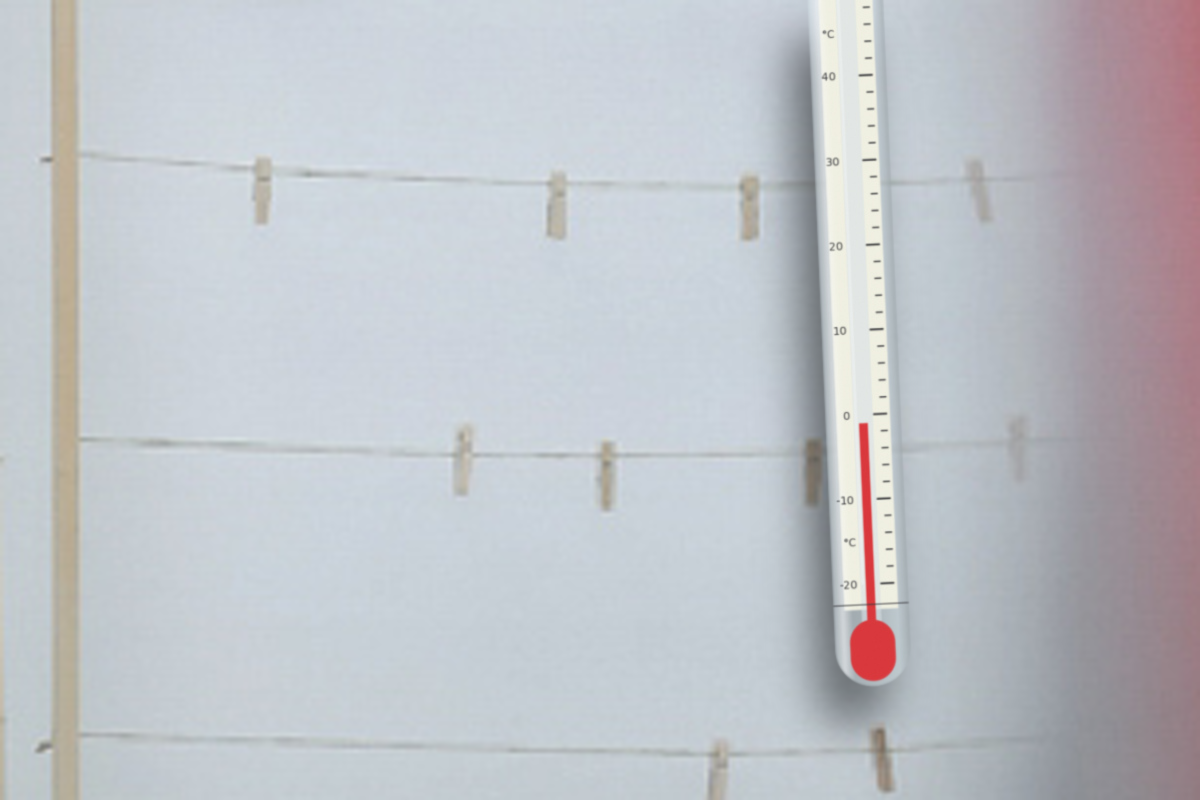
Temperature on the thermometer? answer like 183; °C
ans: -1; °C
